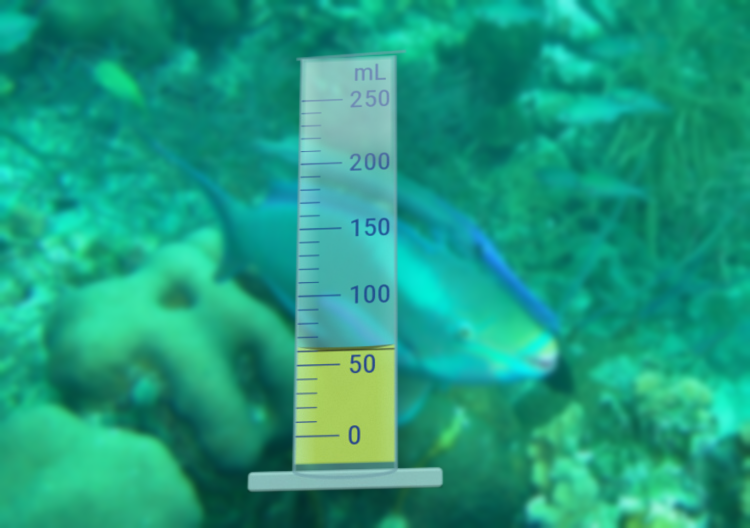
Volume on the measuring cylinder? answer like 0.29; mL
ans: 60; mL
